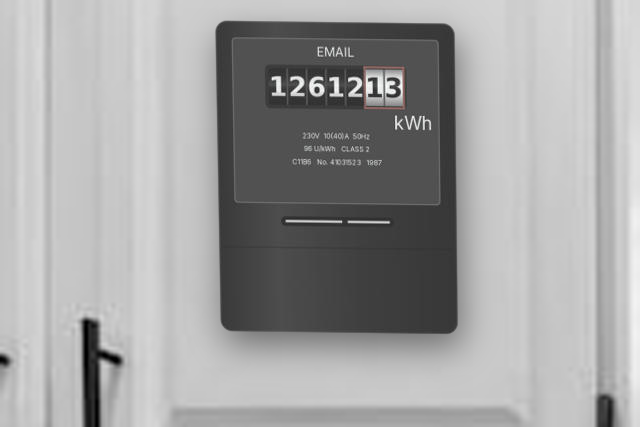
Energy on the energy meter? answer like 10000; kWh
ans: 12612.13; kWh
